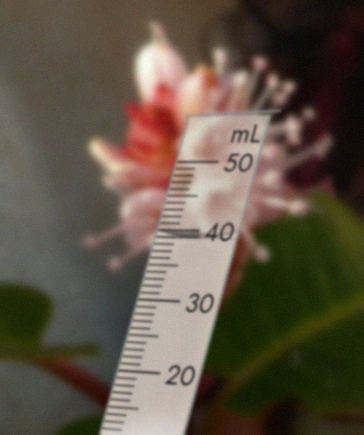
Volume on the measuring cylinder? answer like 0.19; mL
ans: 39; mL
